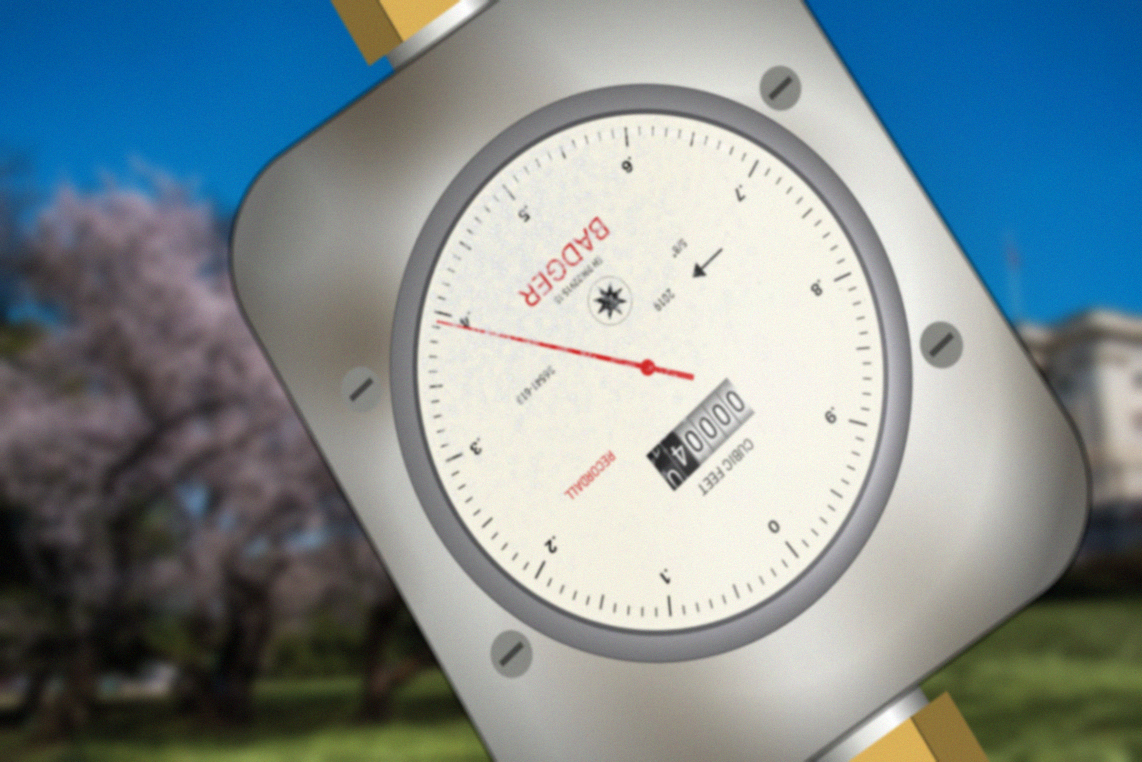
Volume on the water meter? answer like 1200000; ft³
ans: 40.39; ft³
